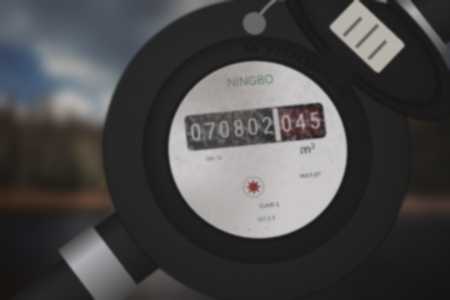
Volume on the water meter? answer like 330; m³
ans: 70802.045; m³
